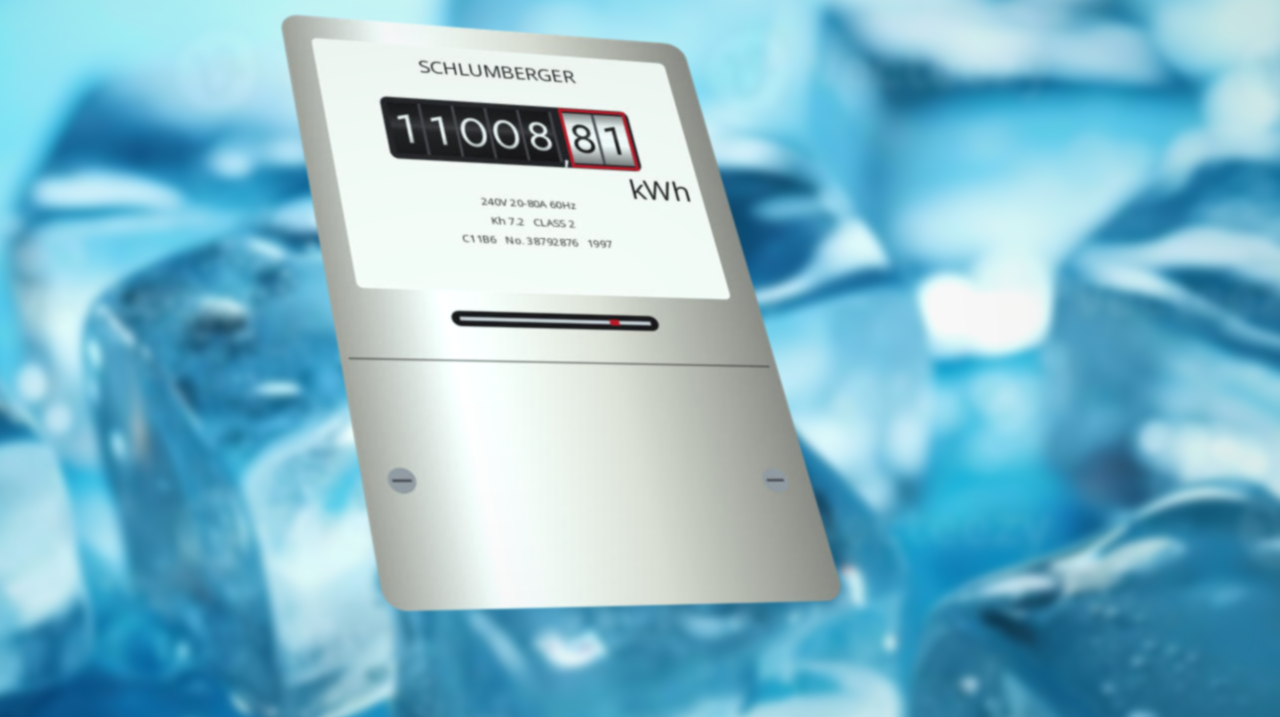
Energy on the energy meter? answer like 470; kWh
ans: 11008.81; kWh
